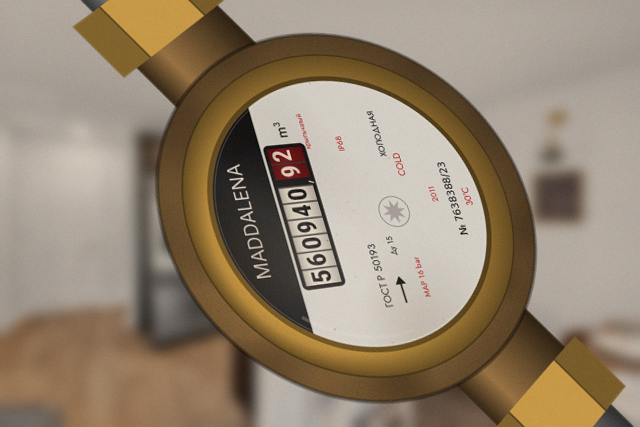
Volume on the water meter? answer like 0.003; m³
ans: 560940.92; m³
